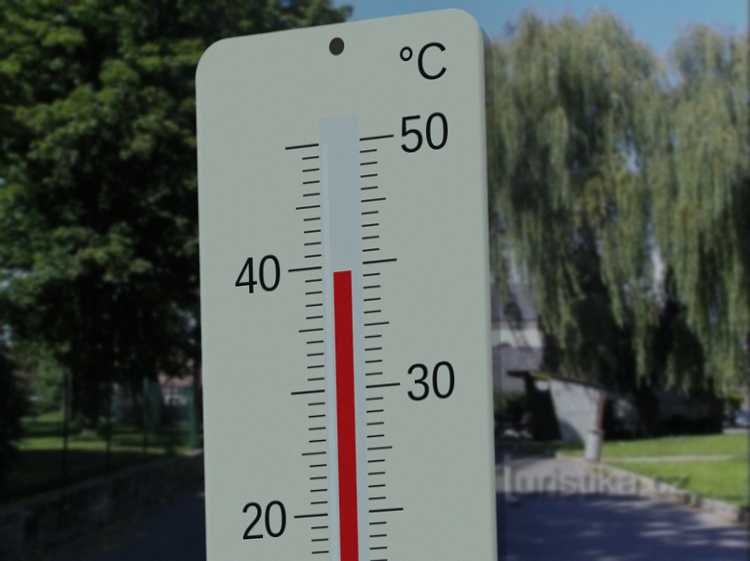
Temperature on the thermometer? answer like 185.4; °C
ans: 39.5; °C
